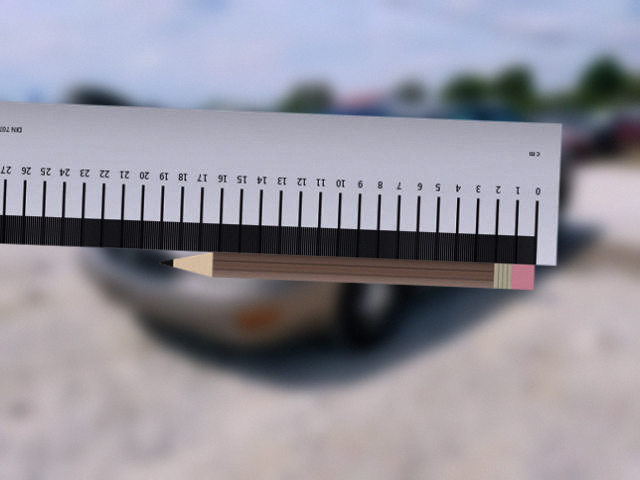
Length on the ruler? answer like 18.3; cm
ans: 19; cm
